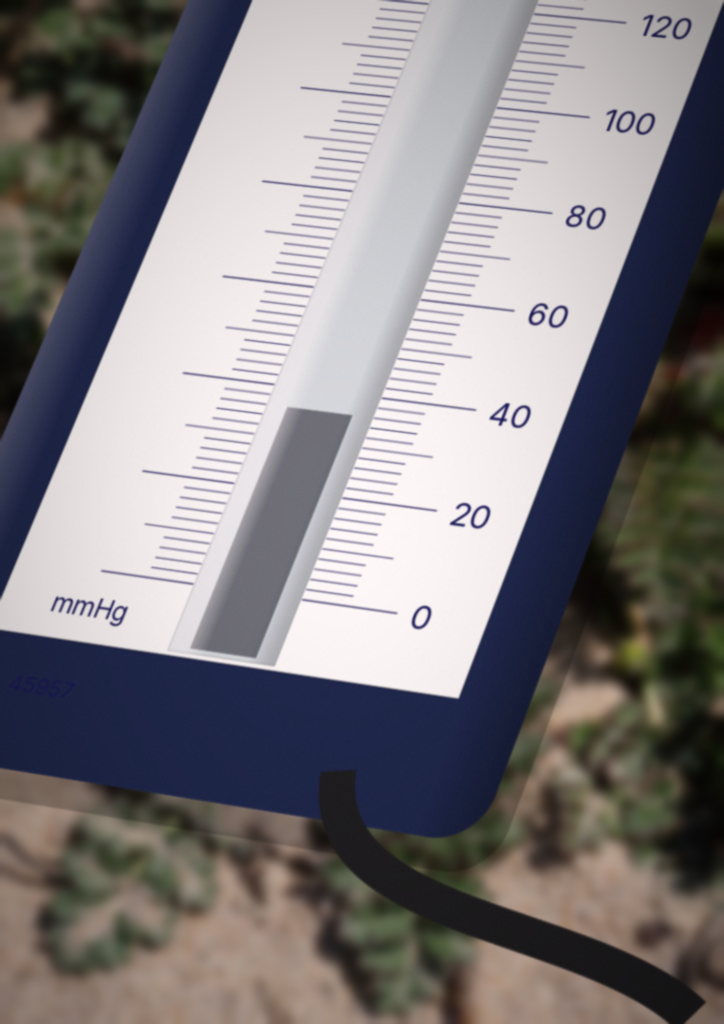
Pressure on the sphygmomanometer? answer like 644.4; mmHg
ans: 36; mmHg
